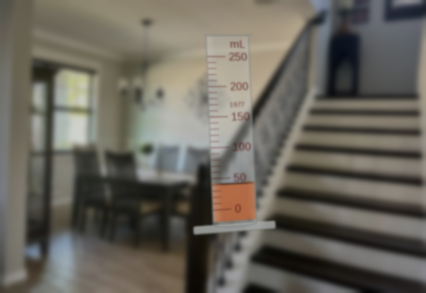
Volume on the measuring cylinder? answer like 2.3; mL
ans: 40; mL
